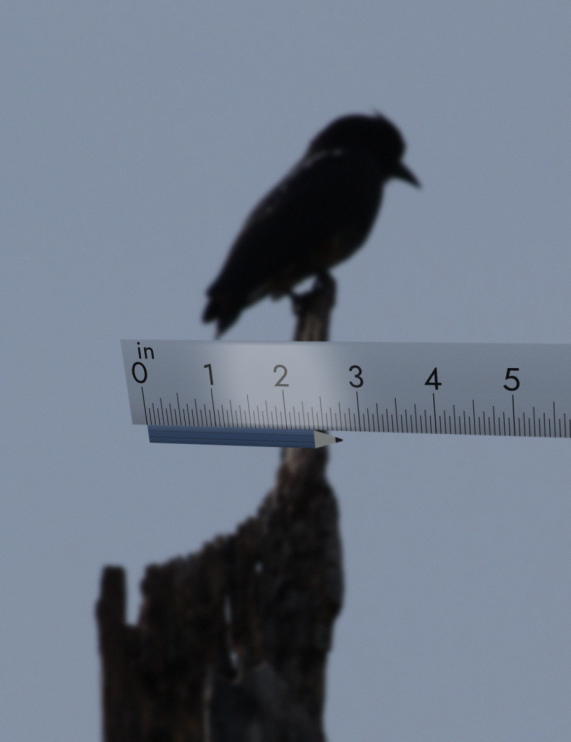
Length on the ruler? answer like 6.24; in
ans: 2.75; in
